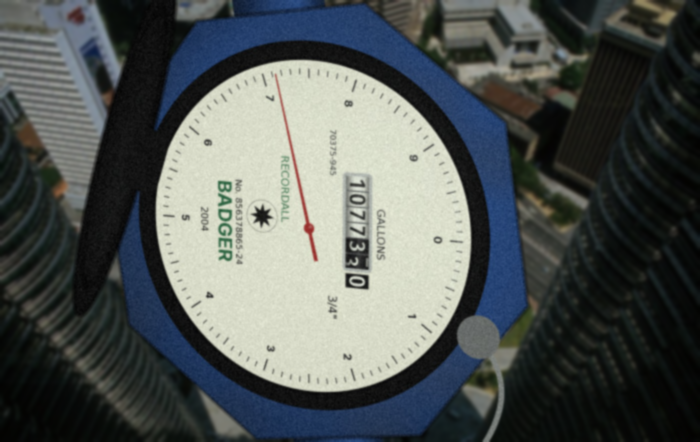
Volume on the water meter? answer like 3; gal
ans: 1077327.1; gal
